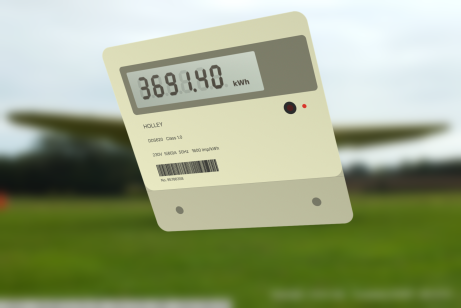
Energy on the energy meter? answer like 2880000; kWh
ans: 3691.40; kWh
